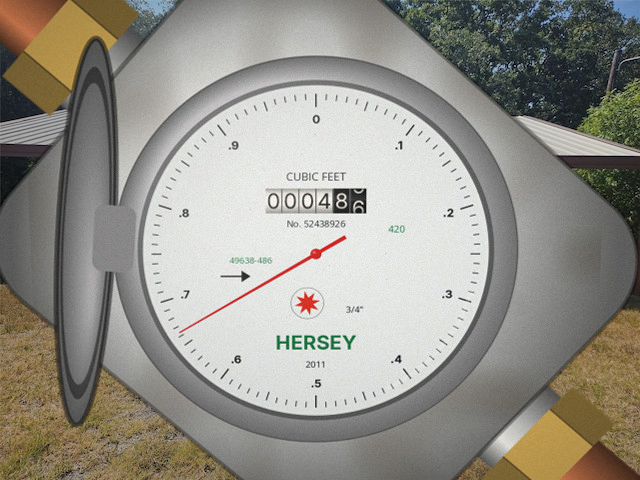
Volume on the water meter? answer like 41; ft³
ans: 485.66; ft³
